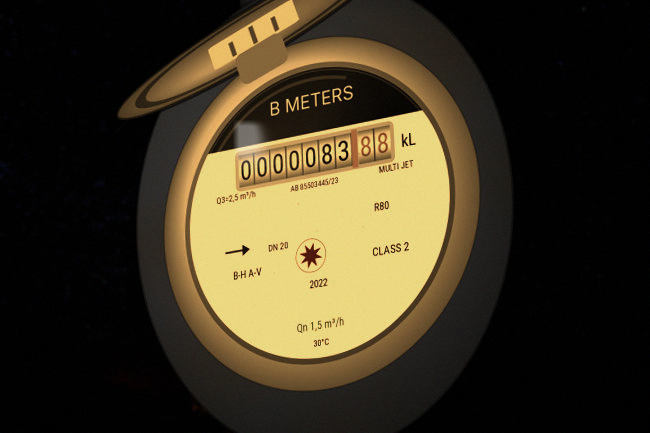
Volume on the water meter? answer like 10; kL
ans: 83.88; kL
